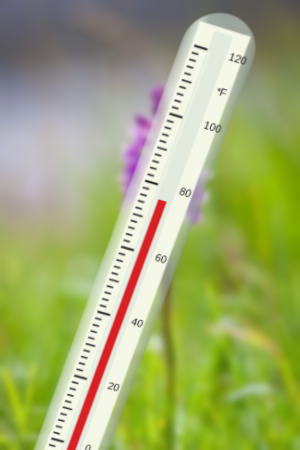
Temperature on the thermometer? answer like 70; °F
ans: 76; °F
